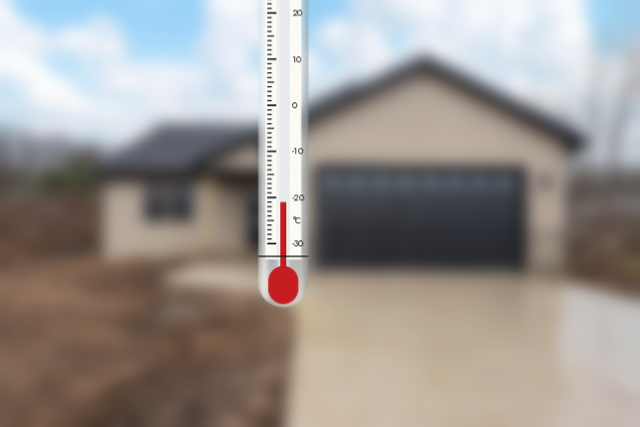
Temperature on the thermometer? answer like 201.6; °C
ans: -21; °C
